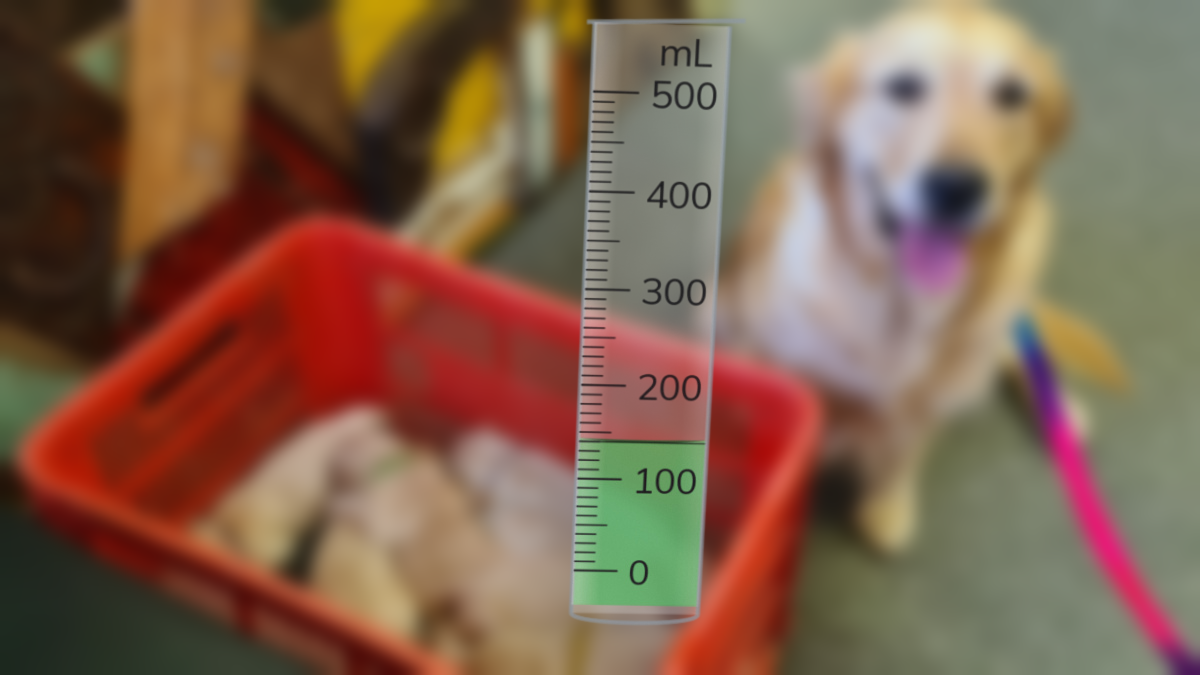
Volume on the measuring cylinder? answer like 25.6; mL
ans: 140; mL
